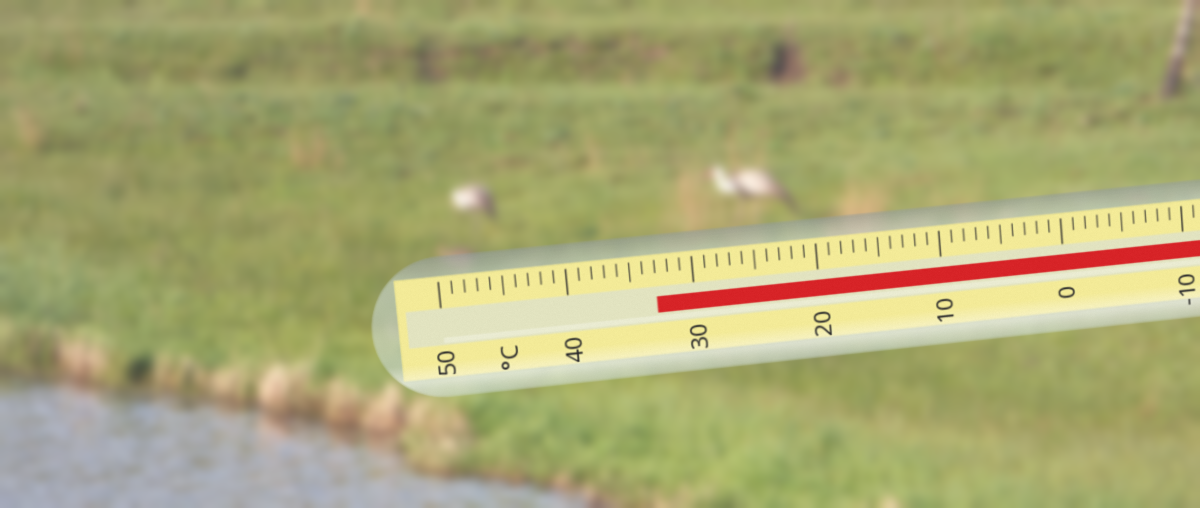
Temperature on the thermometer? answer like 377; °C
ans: 33; °C
